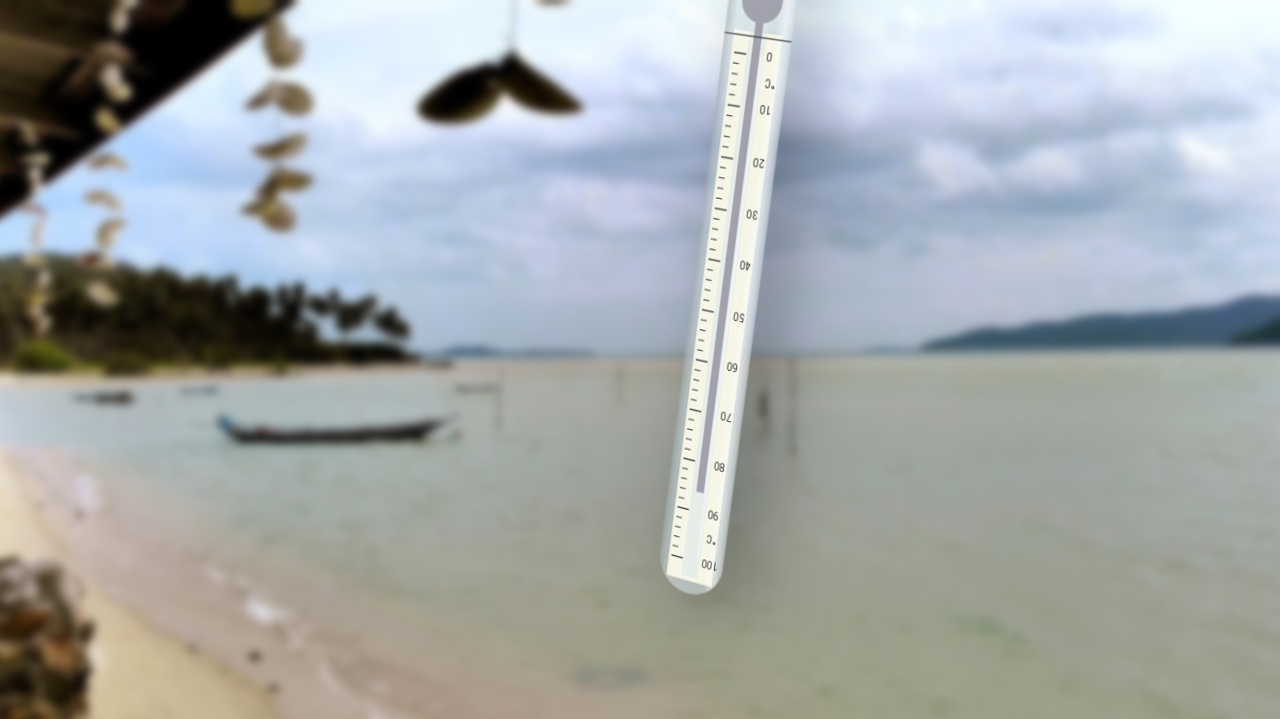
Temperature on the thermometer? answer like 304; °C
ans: 86; °C
